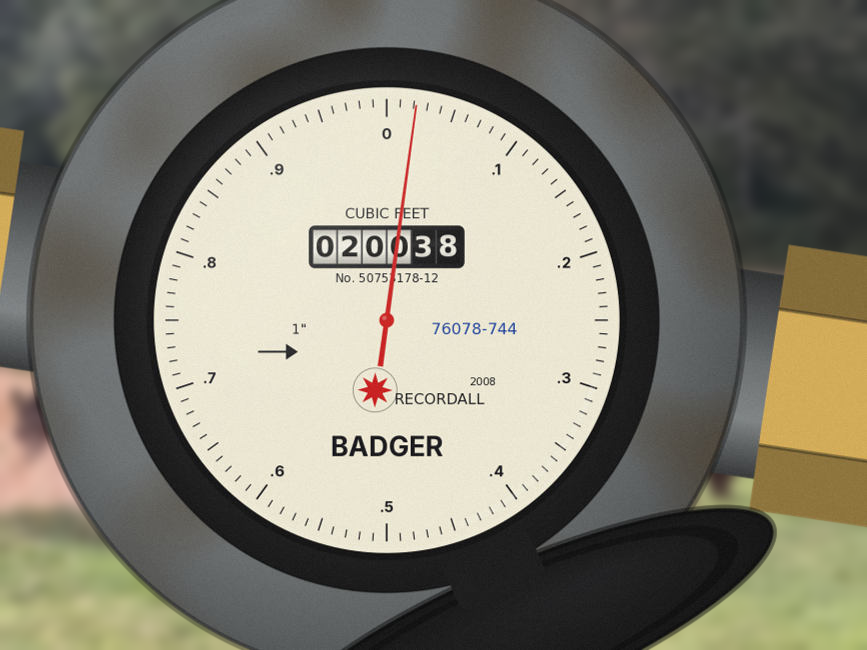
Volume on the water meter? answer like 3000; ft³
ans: 20038.02; ft³
